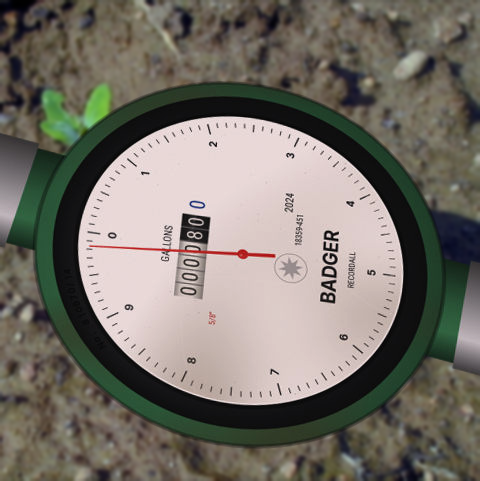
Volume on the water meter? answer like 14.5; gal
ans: 799.8; gal
